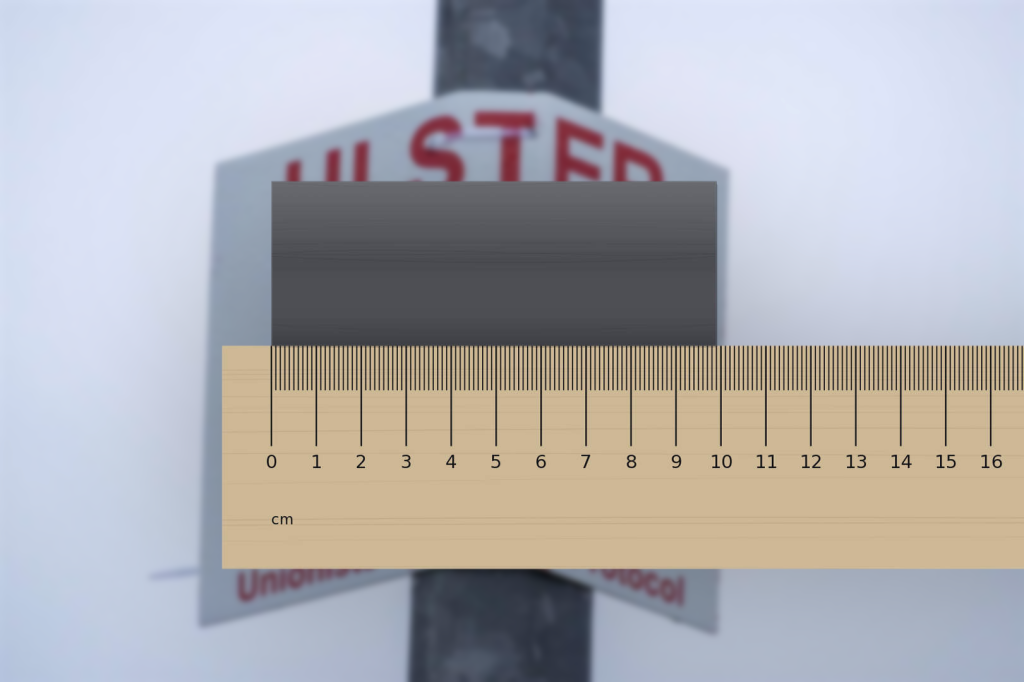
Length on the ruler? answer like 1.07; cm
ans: 9.9; cm
